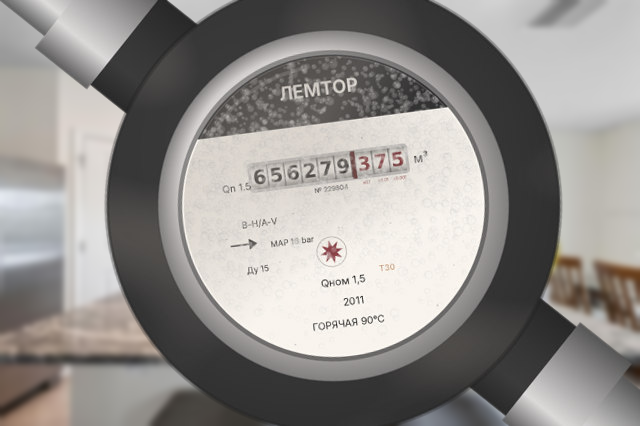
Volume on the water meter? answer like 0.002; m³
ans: 656279.375; m³
